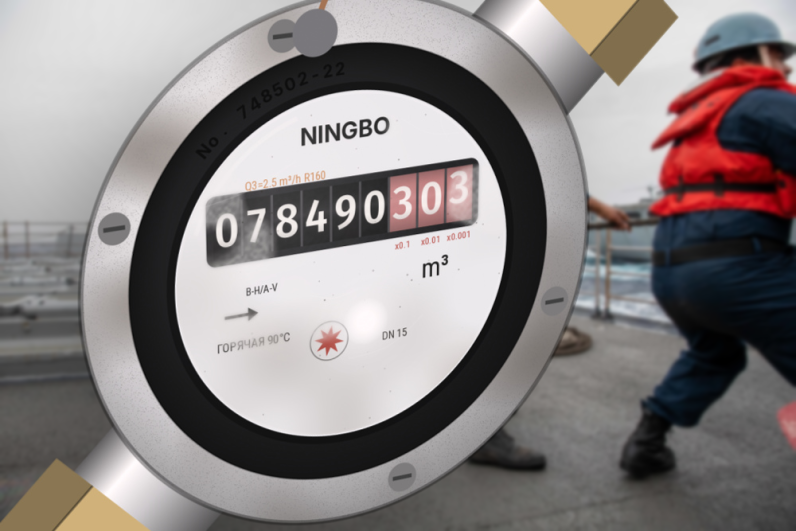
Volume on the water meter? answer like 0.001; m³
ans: 78490.303; m³
